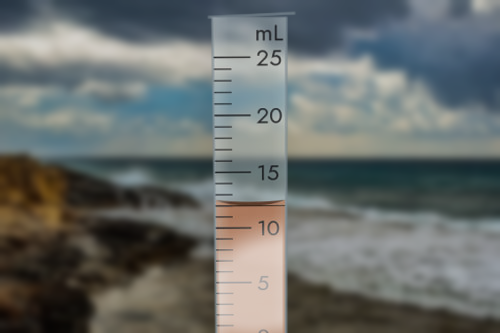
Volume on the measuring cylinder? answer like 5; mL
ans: 12; mL
